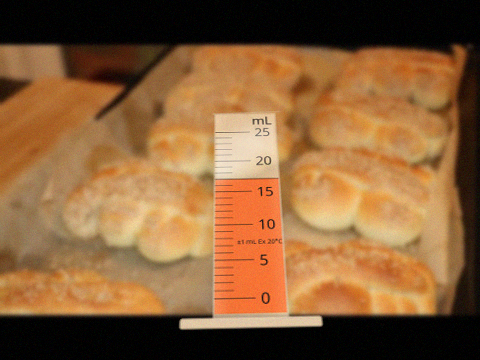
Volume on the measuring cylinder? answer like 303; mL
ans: 17; mL
